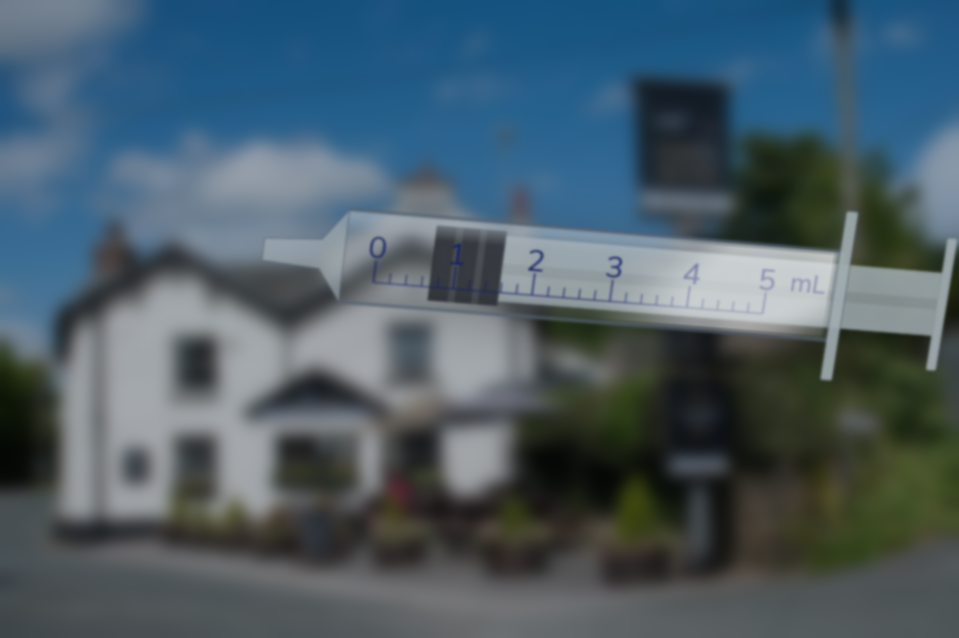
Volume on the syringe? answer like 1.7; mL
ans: 0.7; mL
